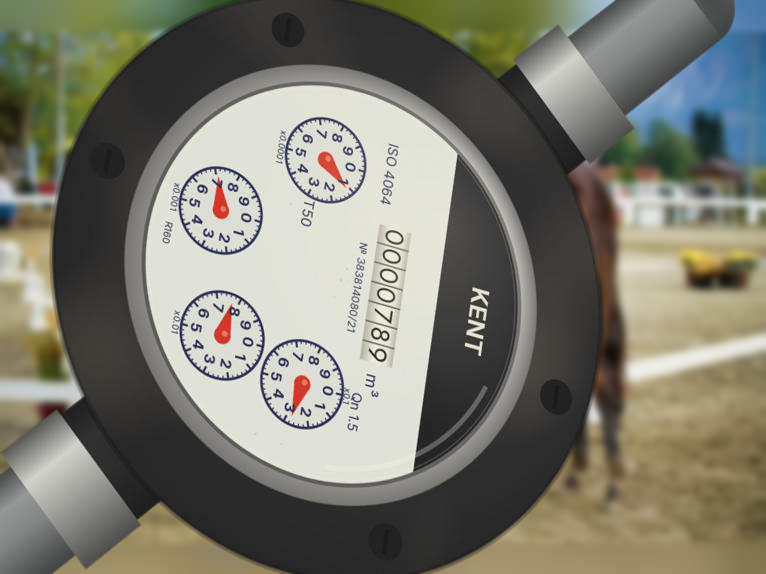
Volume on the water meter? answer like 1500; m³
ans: 789.2771; m³
